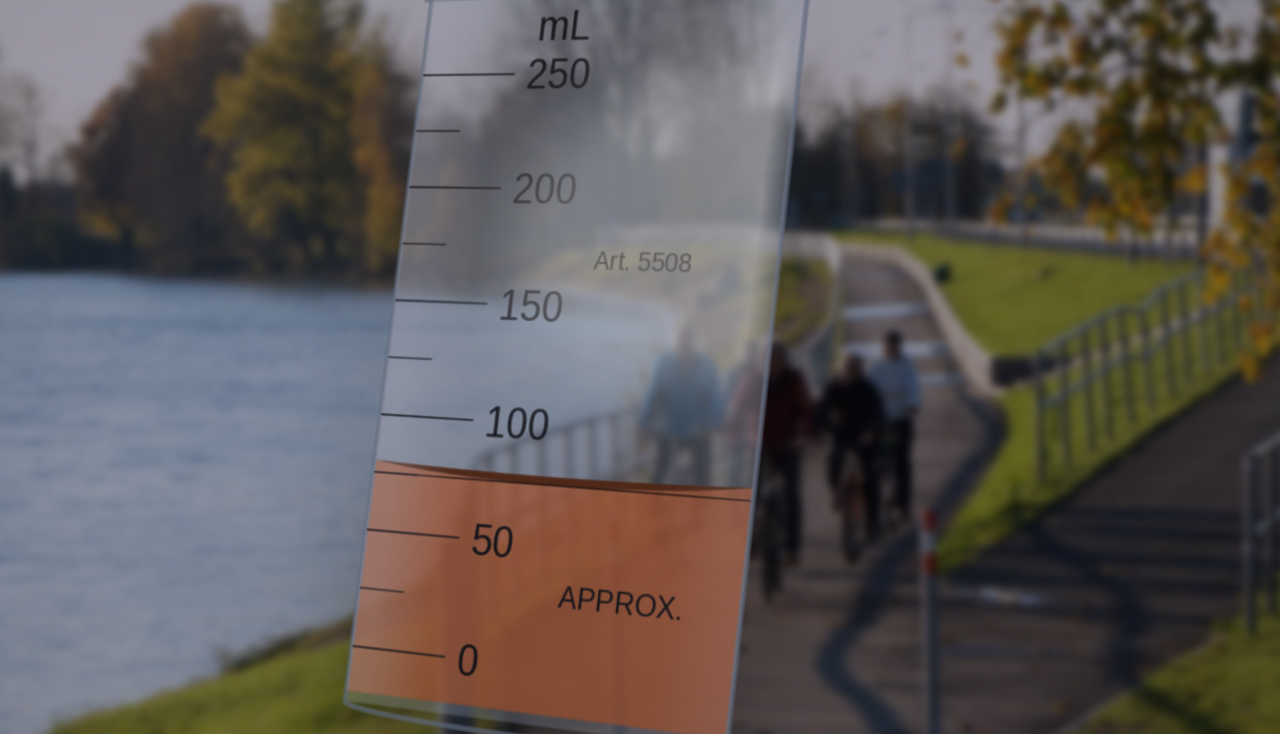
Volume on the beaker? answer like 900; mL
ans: 75; mL
